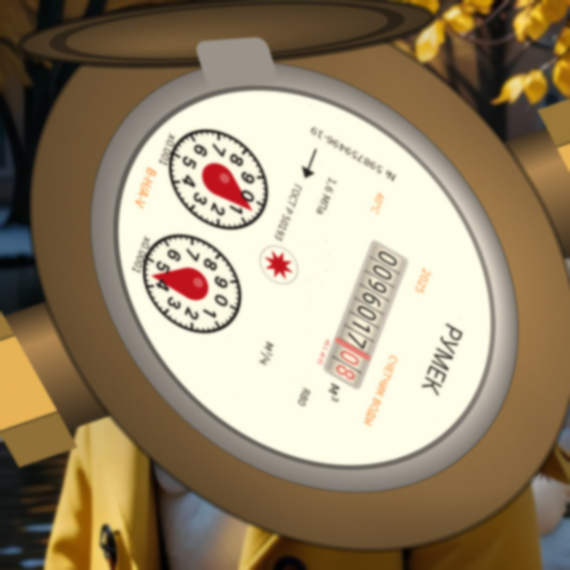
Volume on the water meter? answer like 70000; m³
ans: 96017.0804; m³
